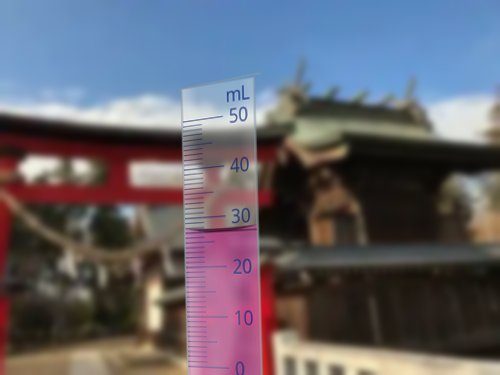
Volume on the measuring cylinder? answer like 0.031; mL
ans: 27; mL
